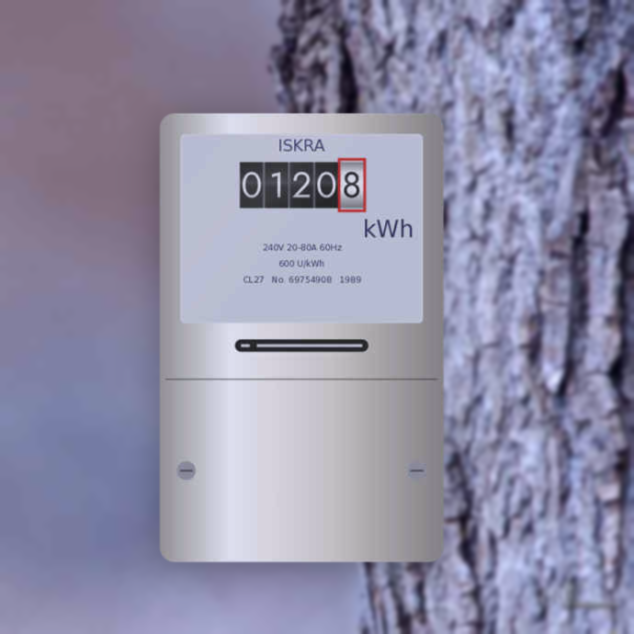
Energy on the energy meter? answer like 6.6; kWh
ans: 120.8; kWh
